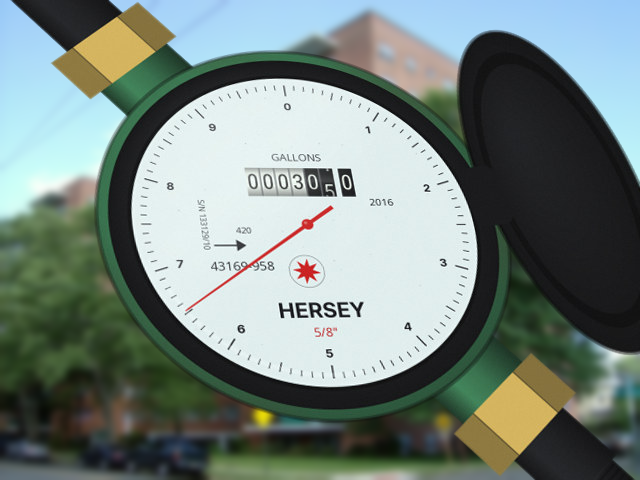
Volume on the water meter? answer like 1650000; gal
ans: 3046.5; gal
